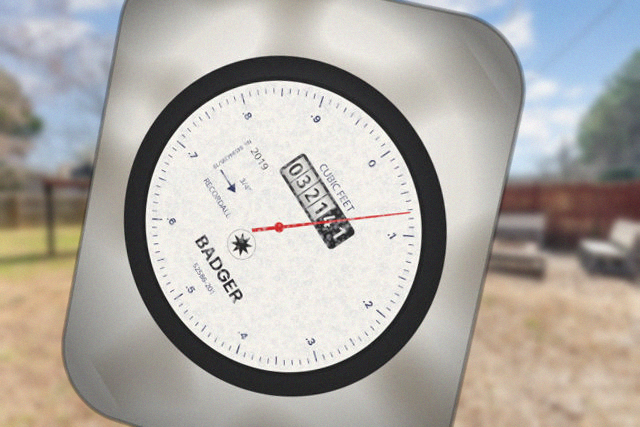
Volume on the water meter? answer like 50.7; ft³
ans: 32141.07; ft³
